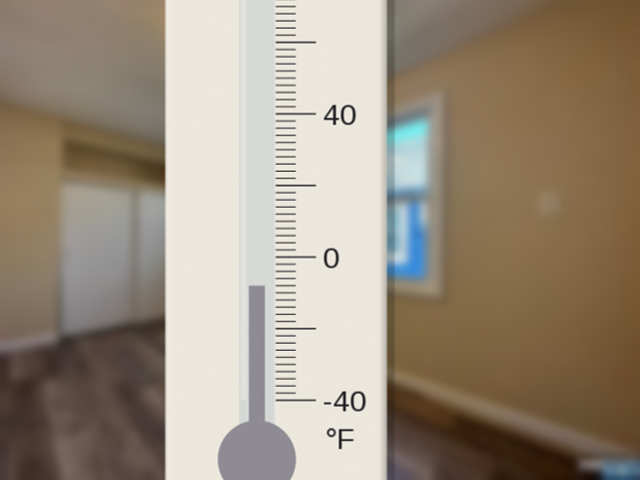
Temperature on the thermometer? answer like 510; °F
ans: -8; °F
